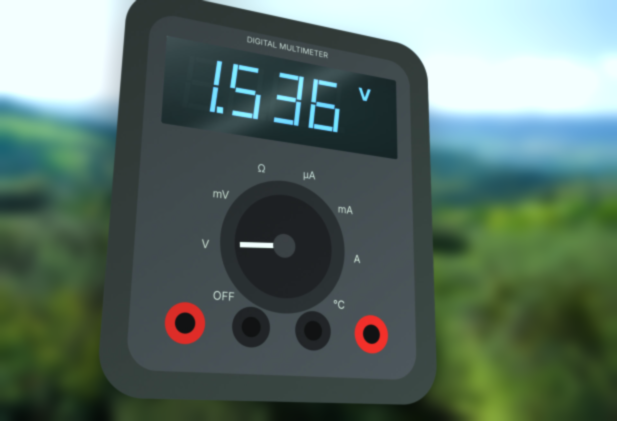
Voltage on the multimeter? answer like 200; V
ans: 1.536; V
